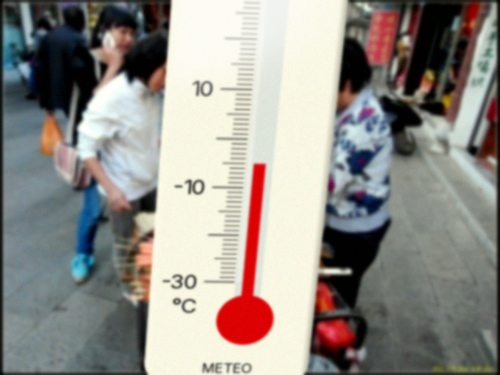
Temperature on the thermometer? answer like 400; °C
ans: -5; °C
